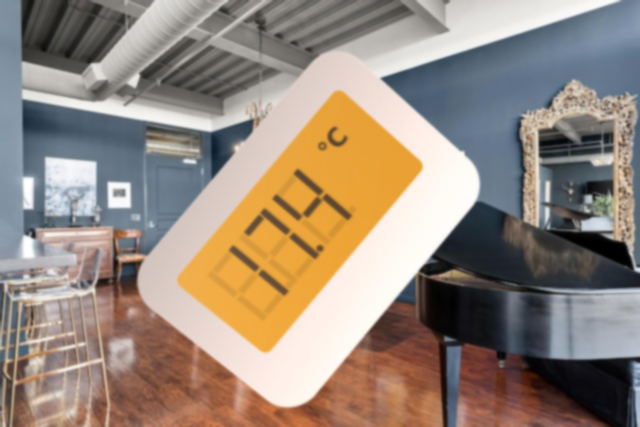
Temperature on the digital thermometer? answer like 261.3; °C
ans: 17.4; °C
